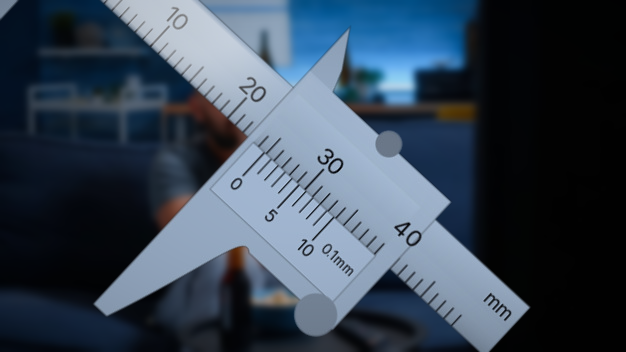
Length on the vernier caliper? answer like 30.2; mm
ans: 24.8; mm
